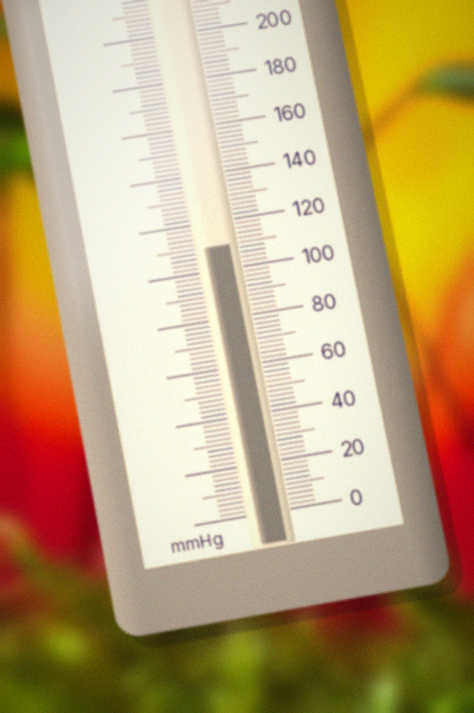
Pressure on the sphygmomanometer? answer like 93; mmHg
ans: 110; mmHg
